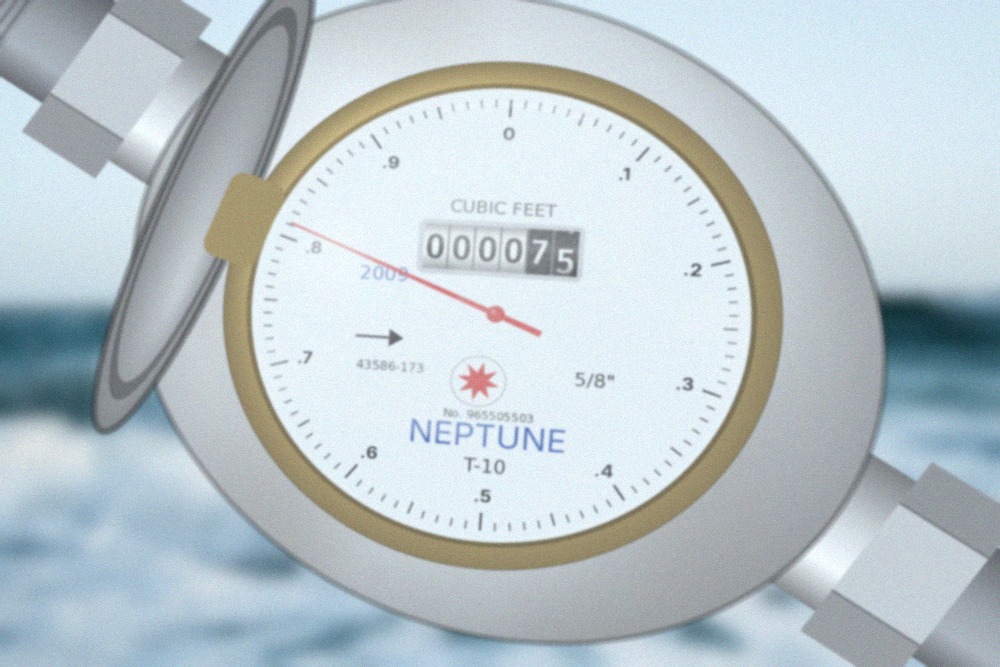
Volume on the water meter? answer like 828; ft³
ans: 74.81; ft³
